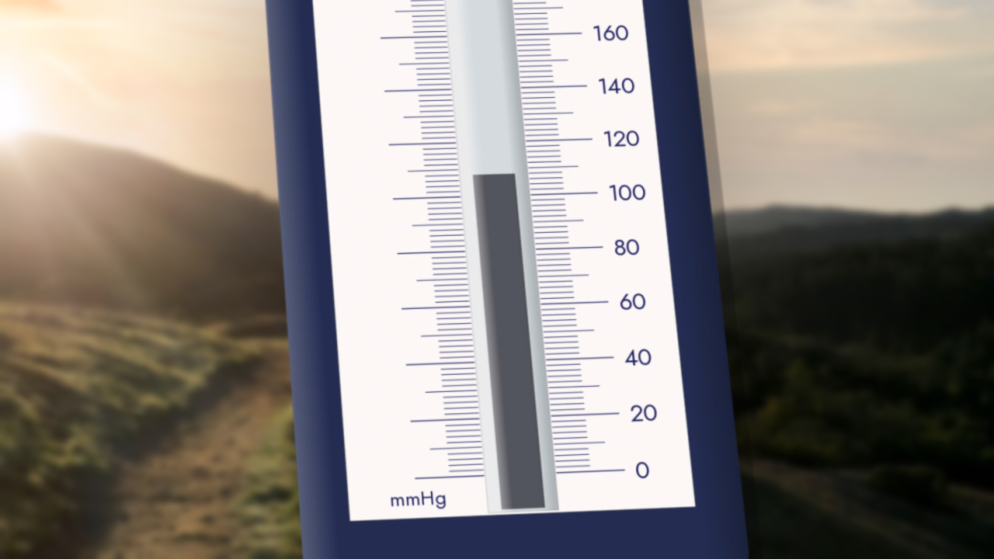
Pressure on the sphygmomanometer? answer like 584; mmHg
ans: 108; mmHg
